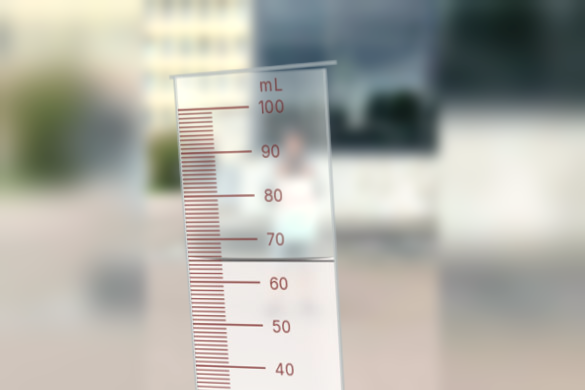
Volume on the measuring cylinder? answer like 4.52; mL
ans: 65; mL
